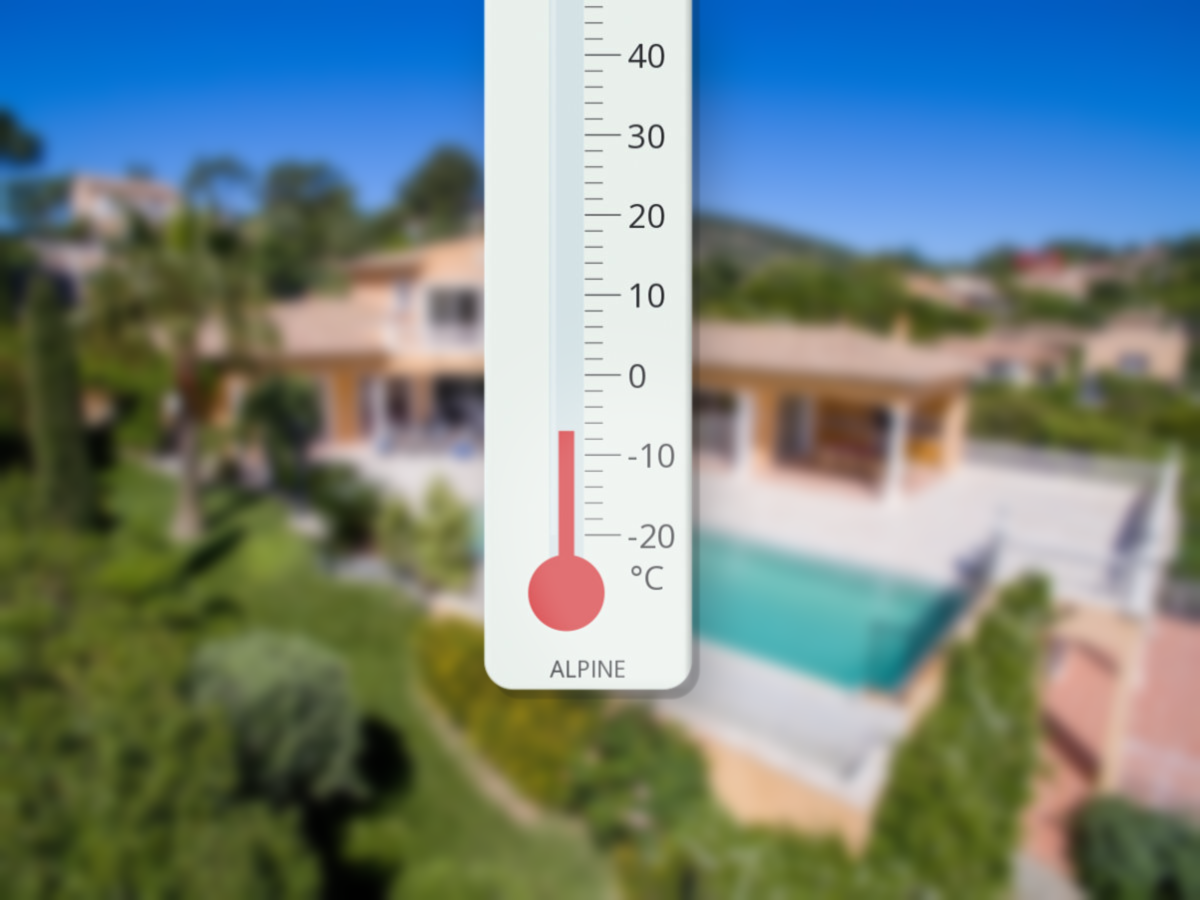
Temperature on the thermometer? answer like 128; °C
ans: -7; °C
